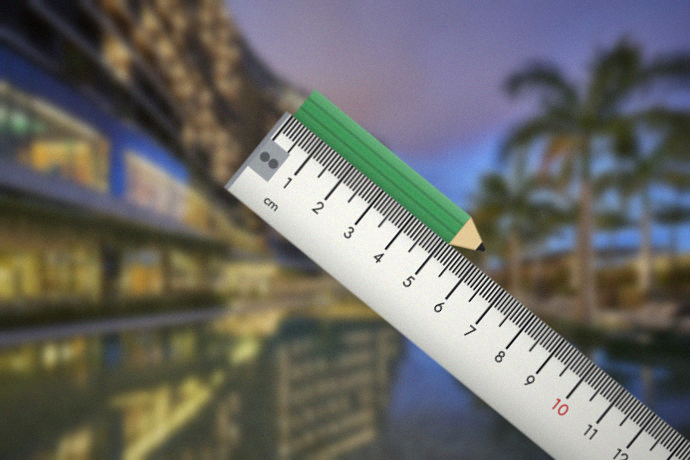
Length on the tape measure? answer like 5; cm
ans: 6; cm
